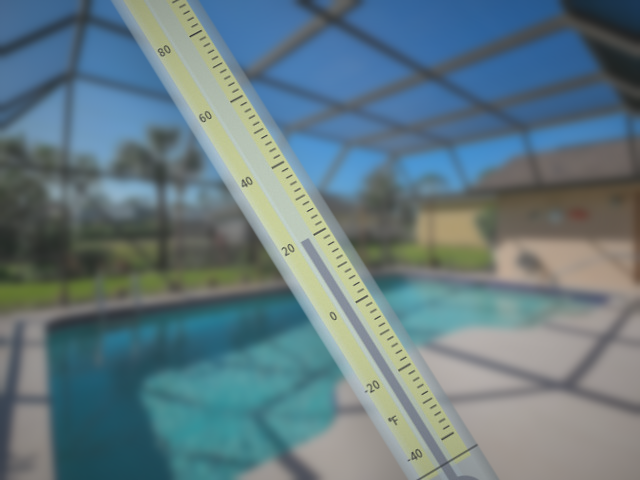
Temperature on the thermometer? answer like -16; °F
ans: 20; °F
